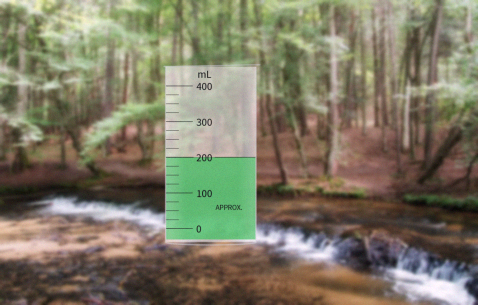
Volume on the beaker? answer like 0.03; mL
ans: 200; mL
